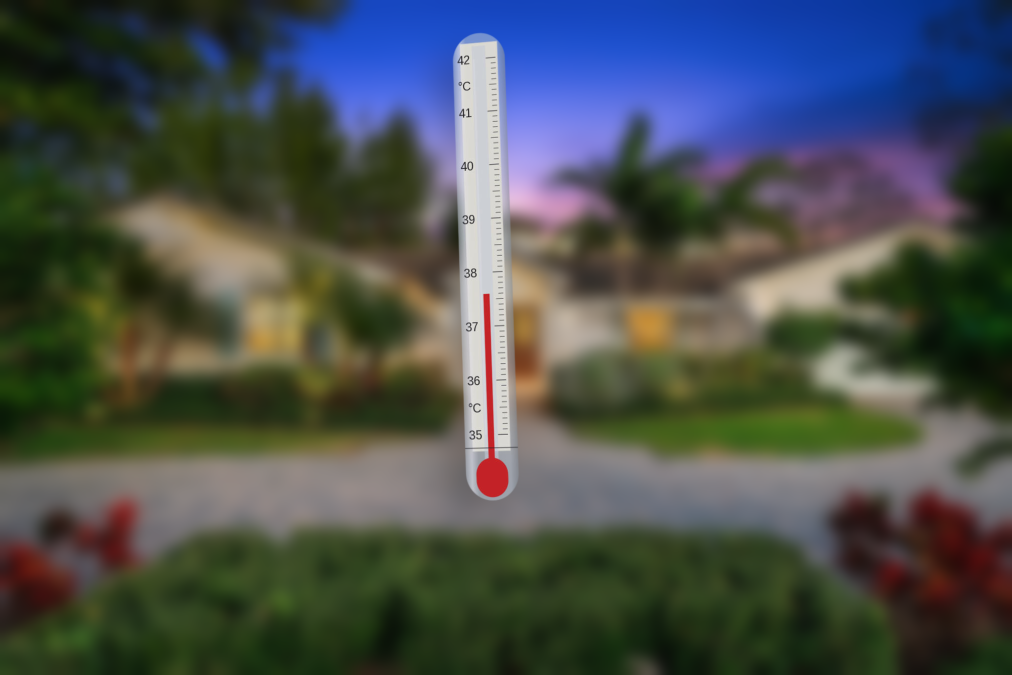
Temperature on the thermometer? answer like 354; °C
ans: 37.6; °C
